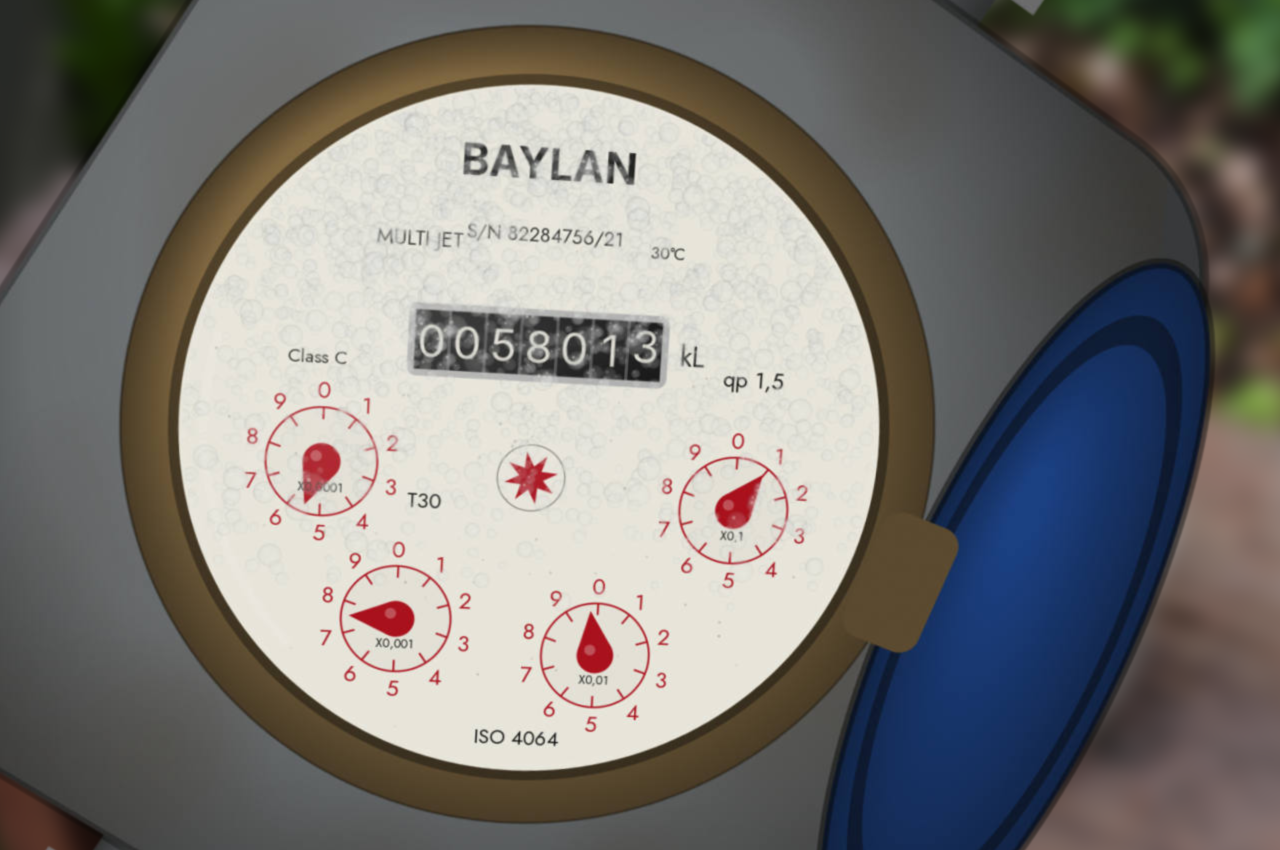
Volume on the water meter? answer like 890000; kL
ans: 58013.0975; kL
